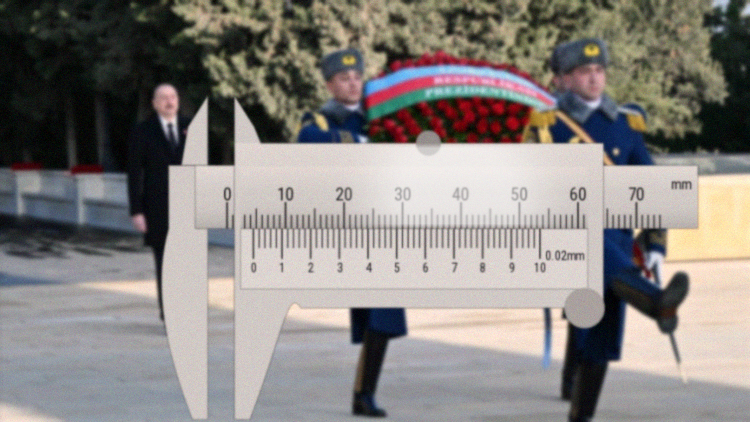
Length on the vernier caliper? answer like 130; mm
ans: 4.5; mm
